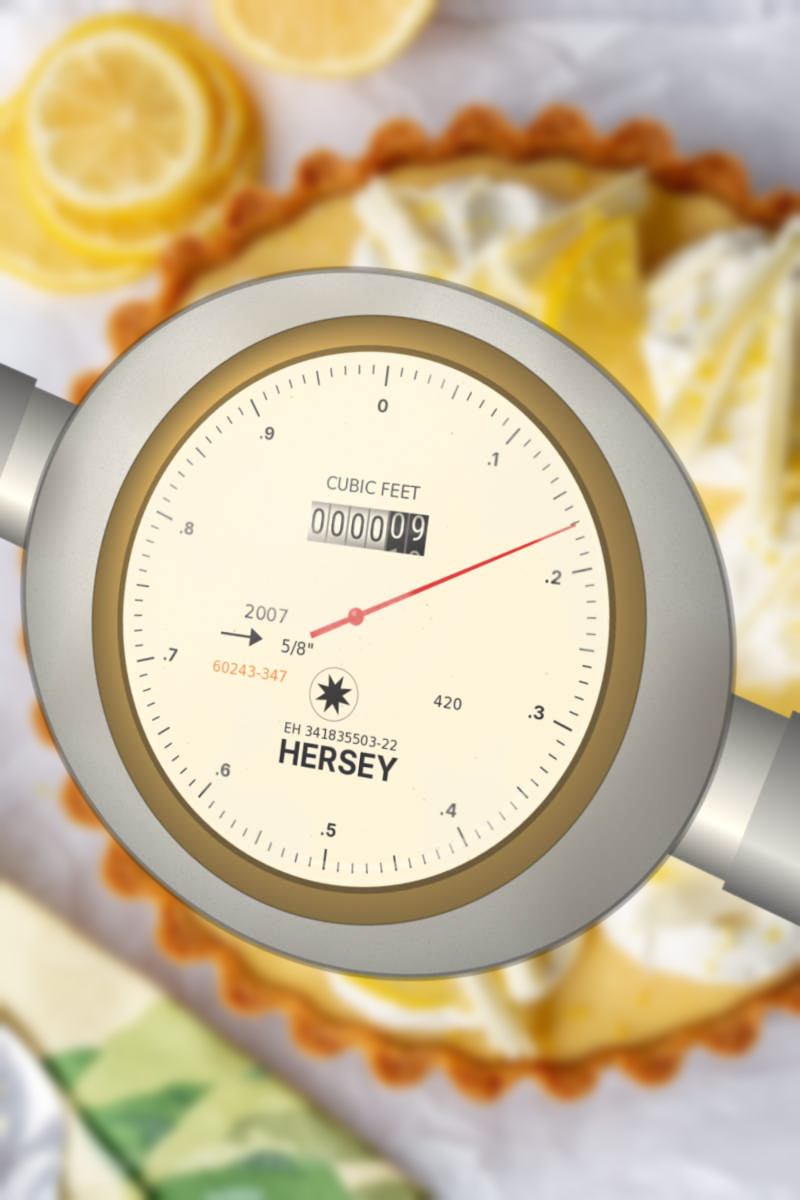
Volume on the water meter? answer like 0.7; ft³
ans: 9.17; ft³
